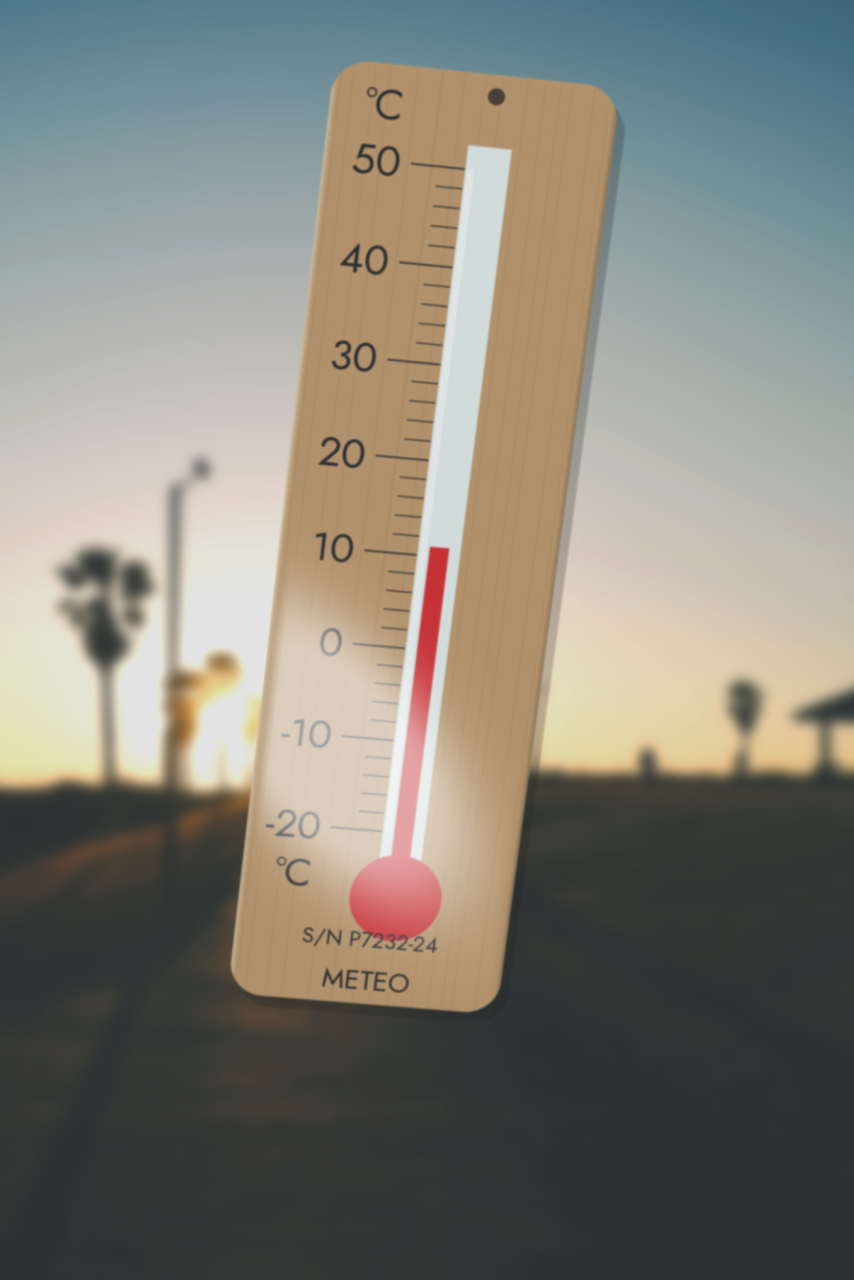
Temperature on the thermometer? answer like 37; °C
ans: 11; °C
